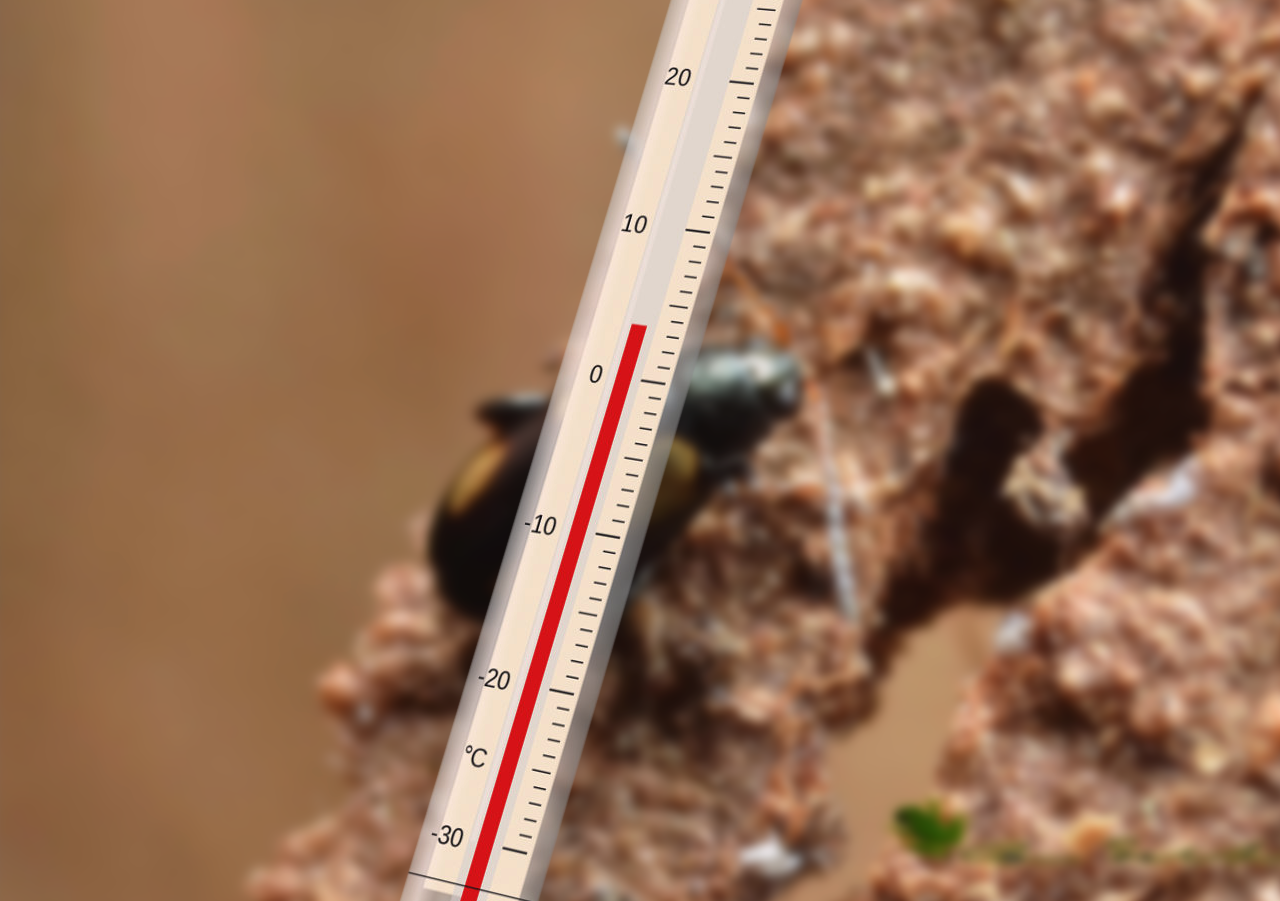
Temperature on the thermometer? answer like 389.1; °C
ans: 3.5; °C
